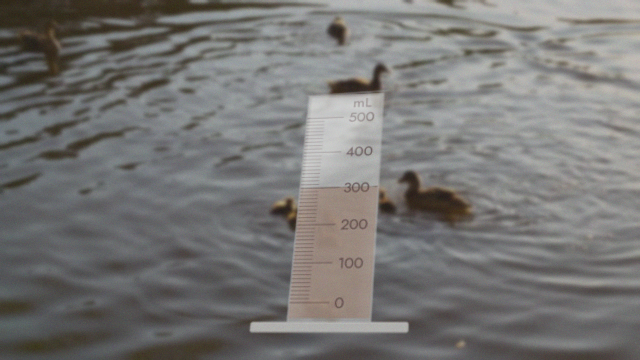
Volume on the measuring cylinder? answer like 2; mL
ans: 300; mL
